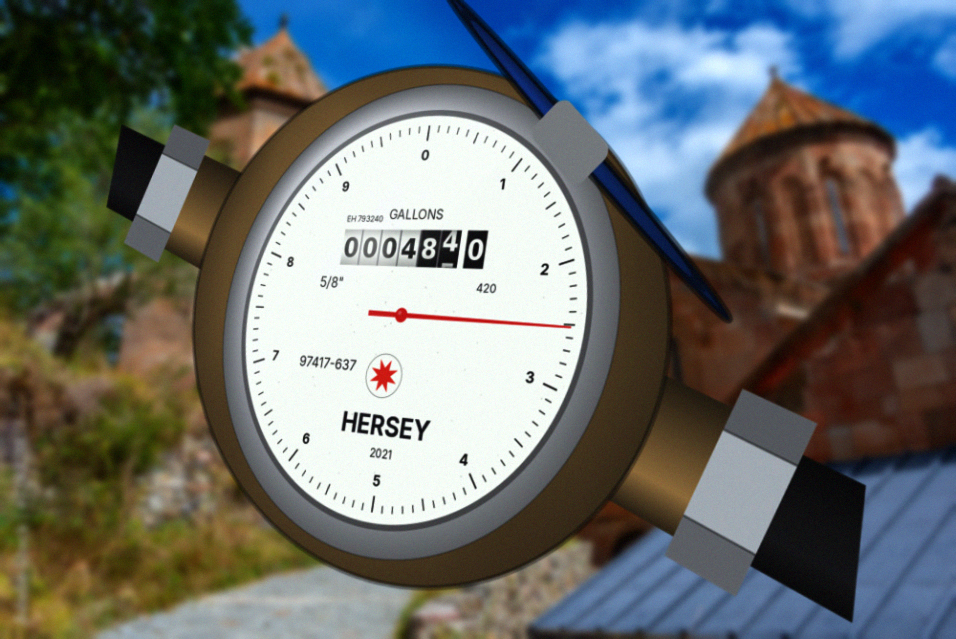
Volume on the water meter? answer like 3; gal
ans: 4842.5; gal
